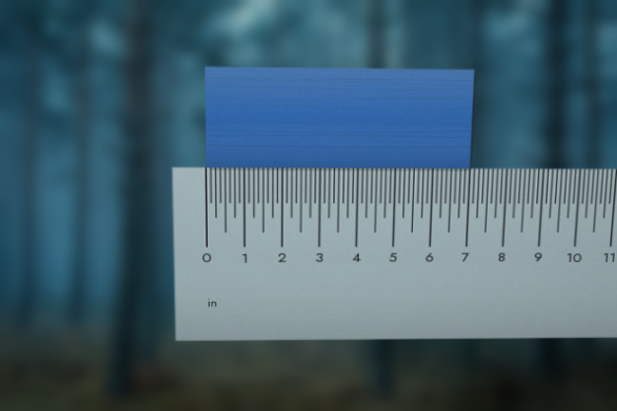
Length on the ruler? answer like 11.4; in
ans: 7; in
